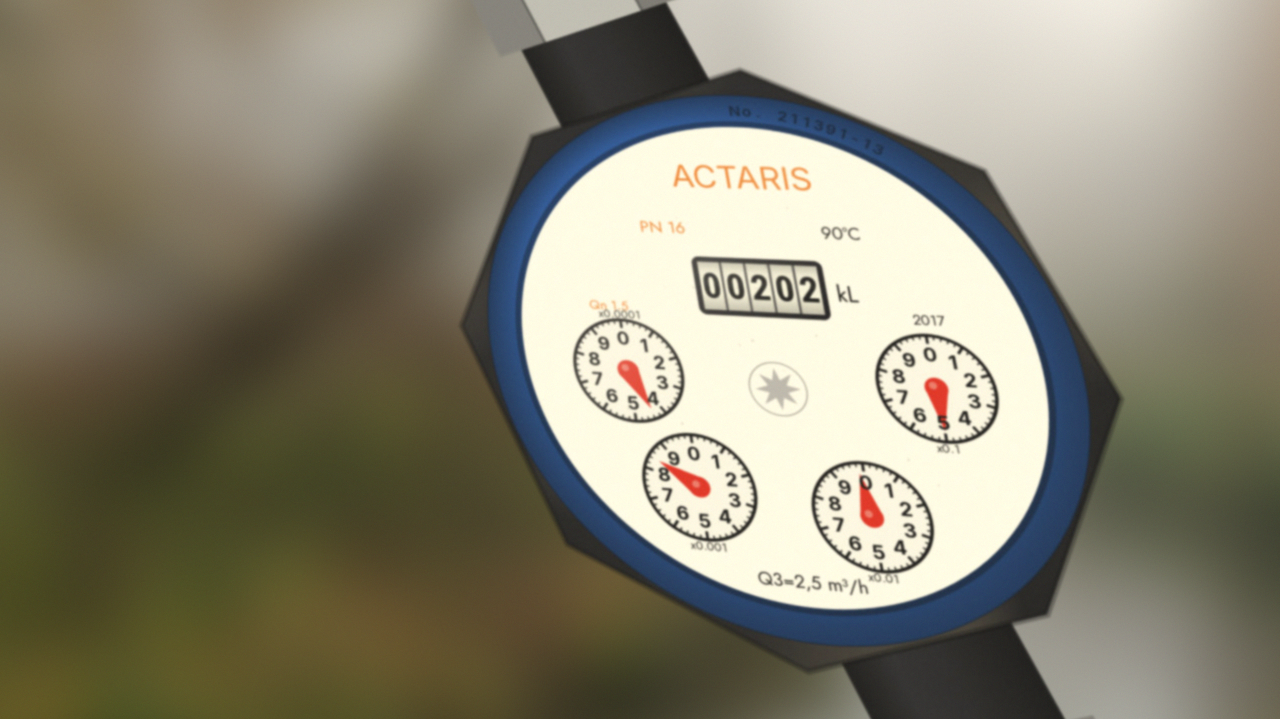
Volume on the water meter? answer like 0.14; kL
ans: 202.4984; kL
